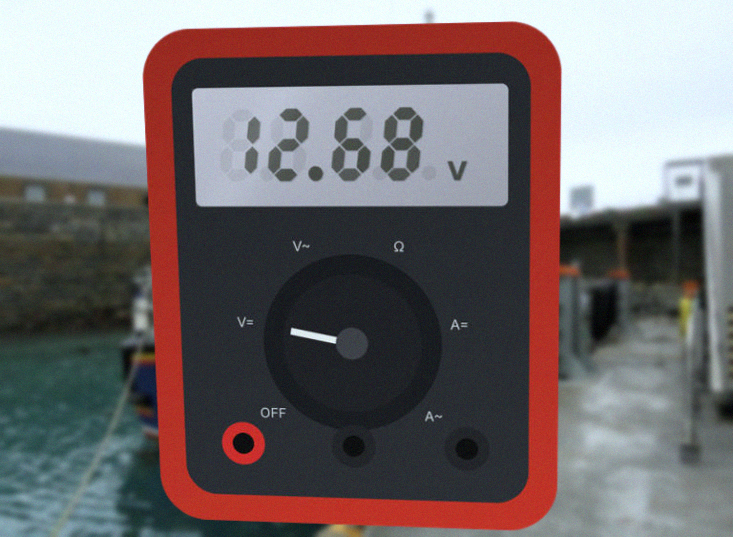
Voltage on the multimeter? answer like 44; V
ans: 12.68; V
